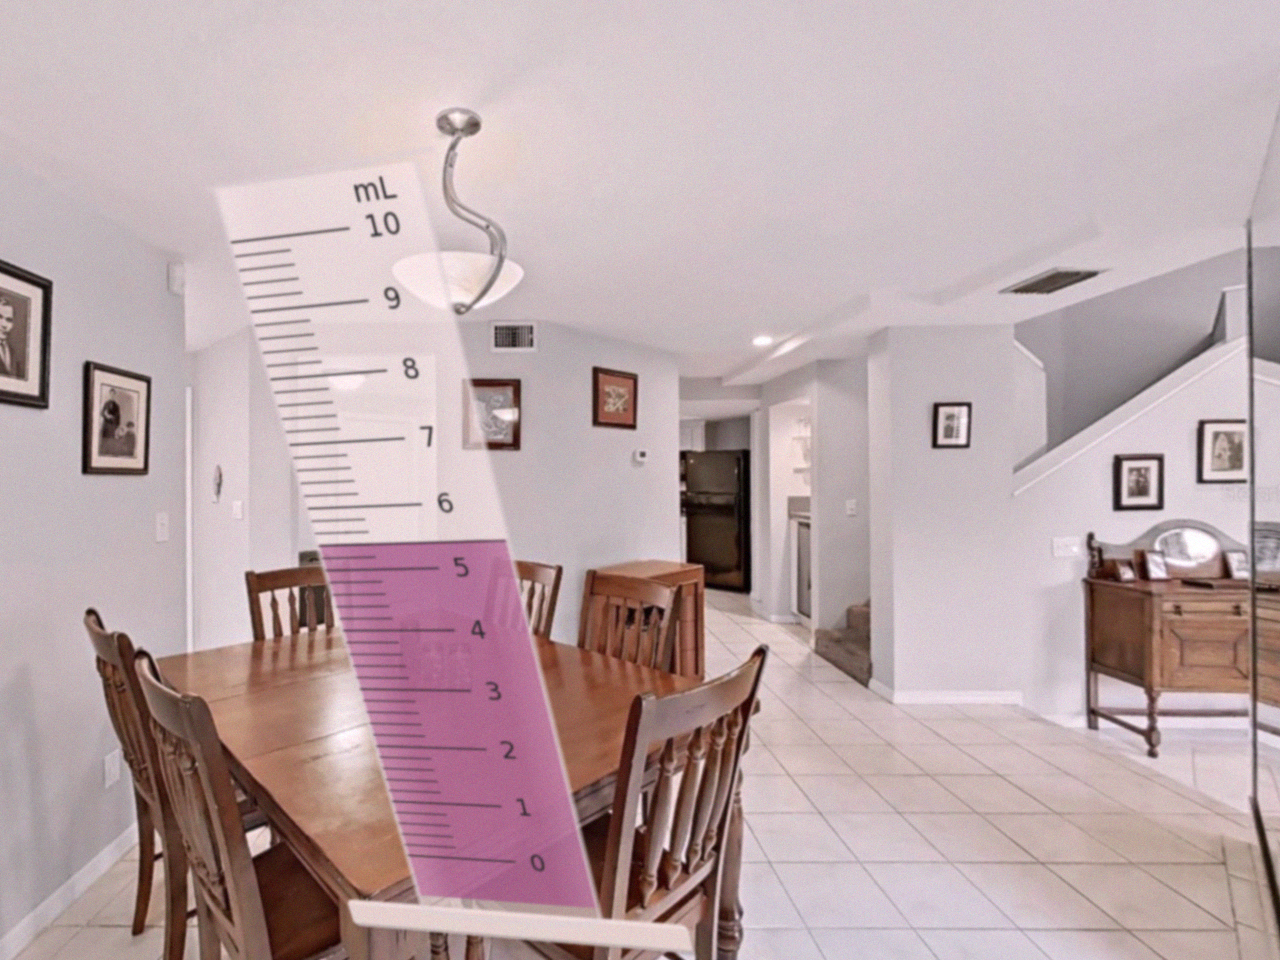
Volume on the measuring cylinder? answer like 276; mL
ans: 5.4; mL
